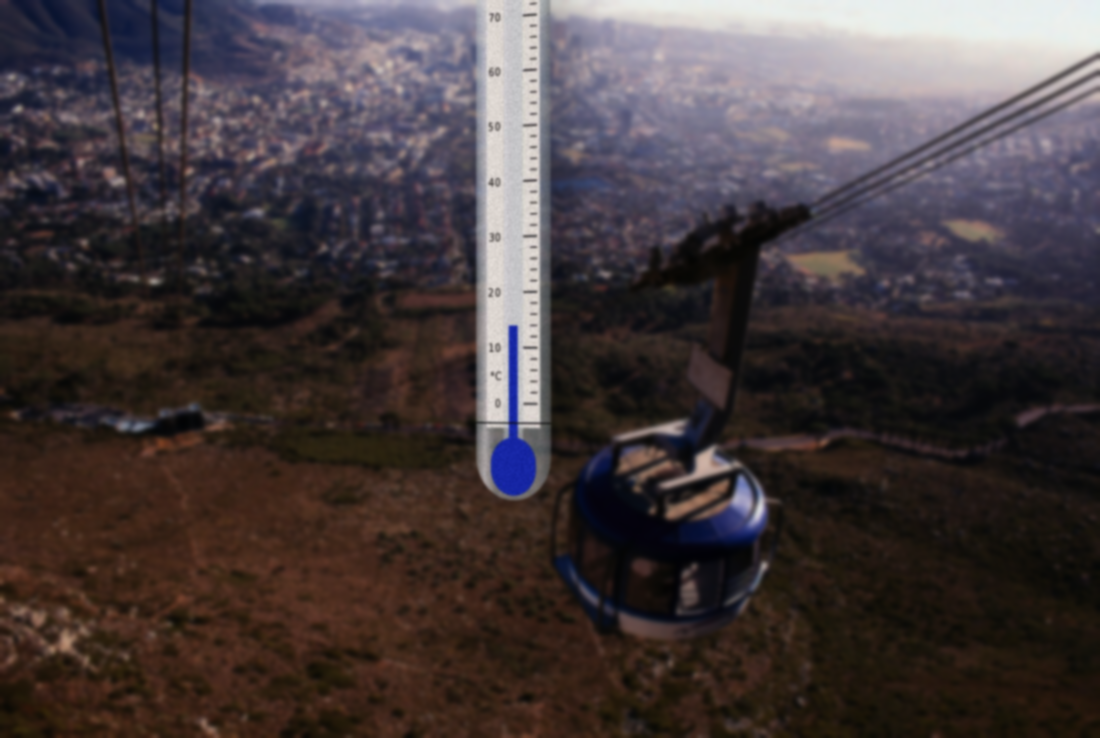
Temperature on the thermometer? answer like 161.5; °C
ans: 14; °C
